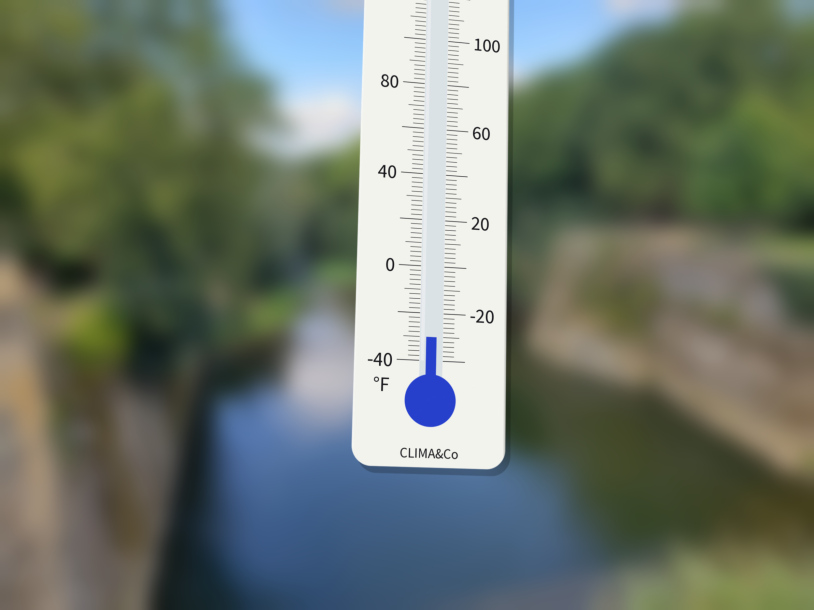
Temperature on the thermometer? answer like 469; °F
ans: -30; °F
